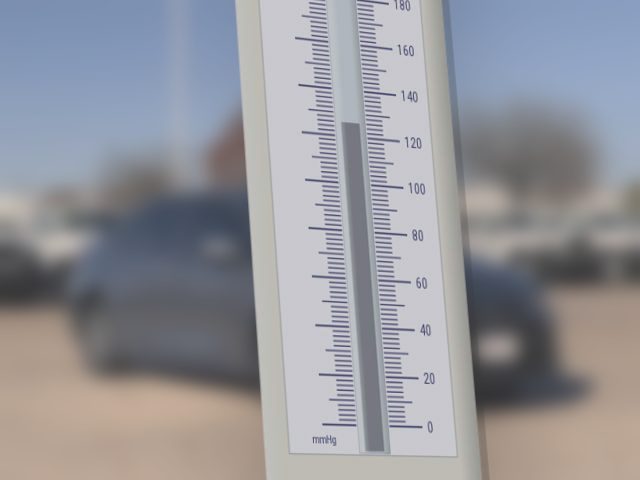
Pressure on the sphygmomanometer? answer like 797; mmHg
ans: 126; mmHg
